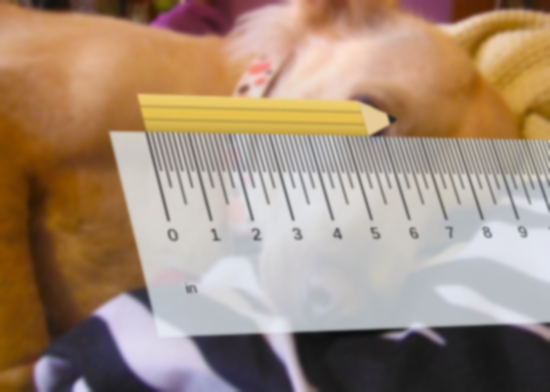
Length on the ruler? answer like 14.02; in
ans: 6.5; in
